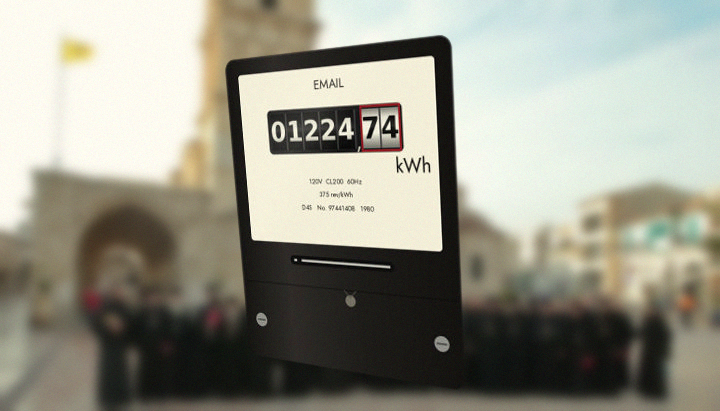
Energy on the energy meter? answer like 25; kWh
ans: 1224.74; kWh
